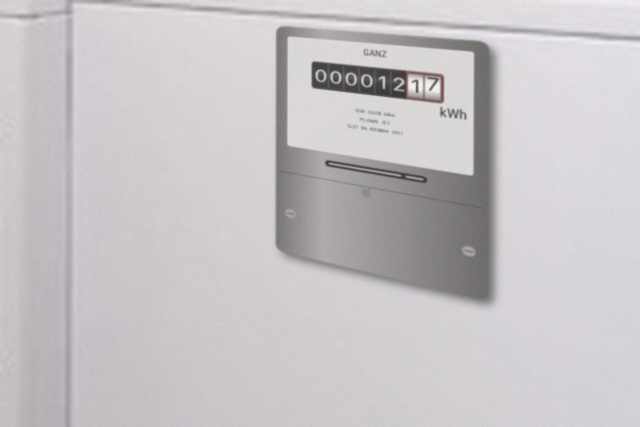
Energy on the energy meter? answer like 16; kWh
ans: 12.17; kWh
